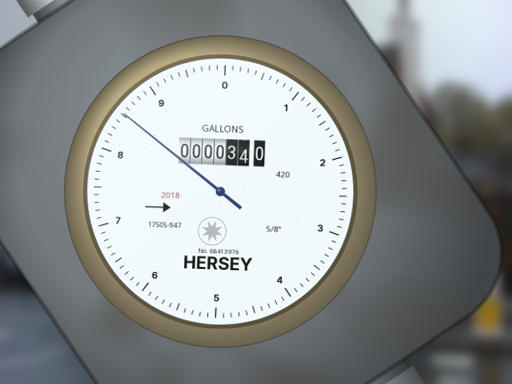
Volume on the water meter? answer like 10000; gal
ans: 338.5; gal
